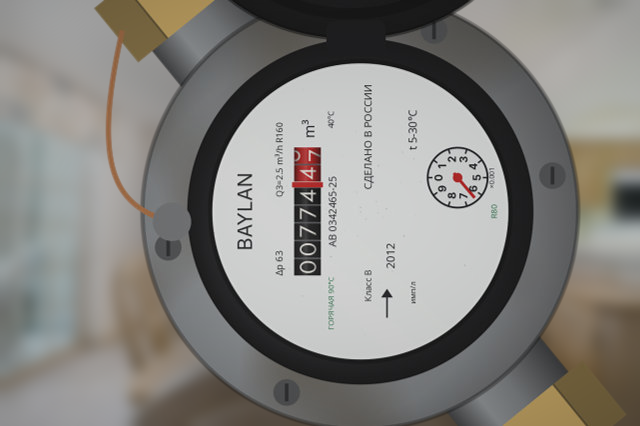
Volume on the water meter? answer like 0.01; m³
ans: 774.466; m³
